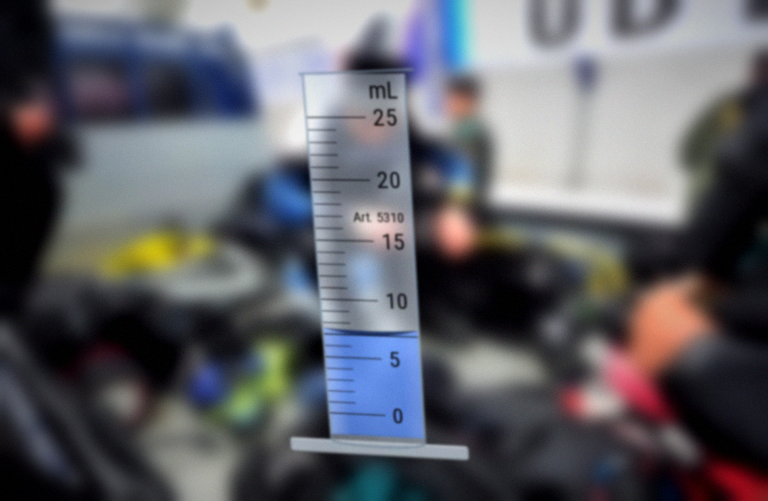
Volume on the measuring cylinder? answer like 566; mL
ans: 7; mL
